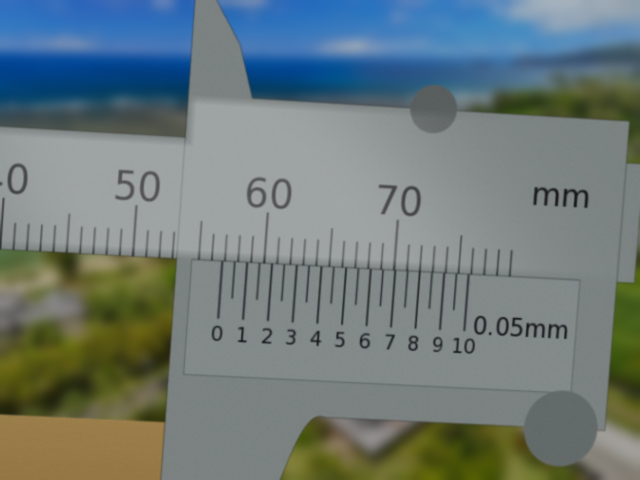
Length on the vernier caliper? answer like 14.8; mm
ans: 56.8; mm
